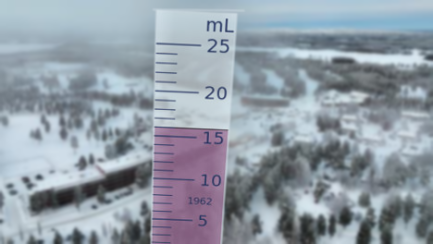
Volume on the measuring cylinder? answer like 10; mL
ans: 16; mL
